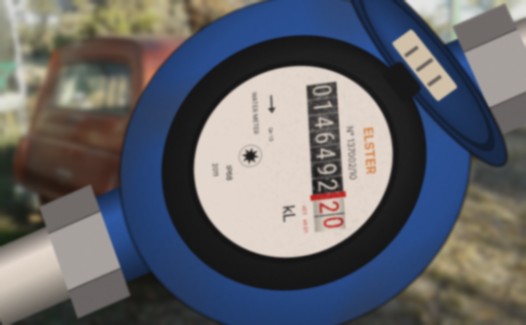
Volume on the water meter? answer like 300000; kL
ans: 146492.20; kL
